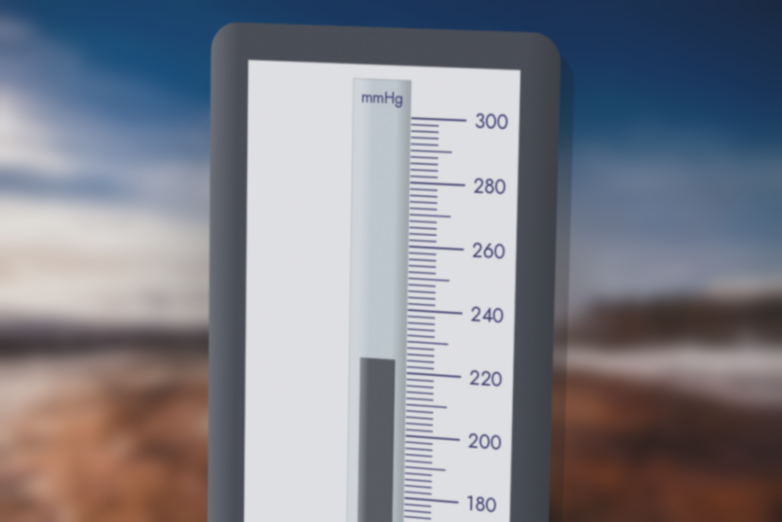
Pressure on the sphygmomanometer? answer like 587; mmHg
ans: 224; mmHg
